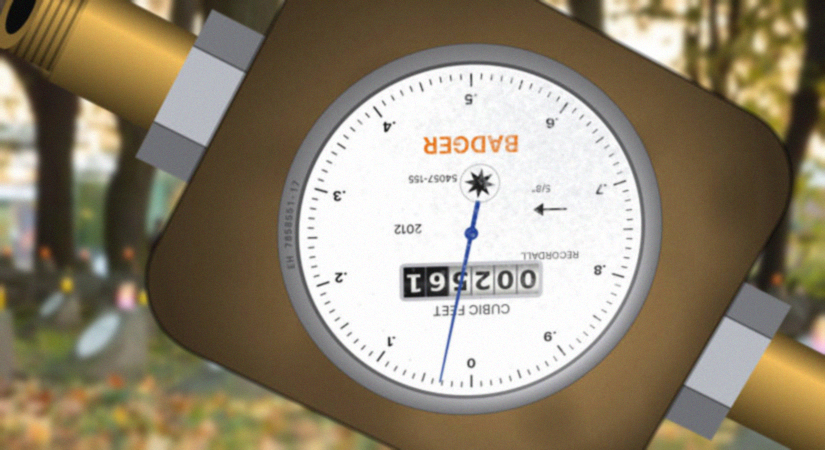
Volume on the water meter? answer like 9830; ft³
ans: 2561.03; ft³
